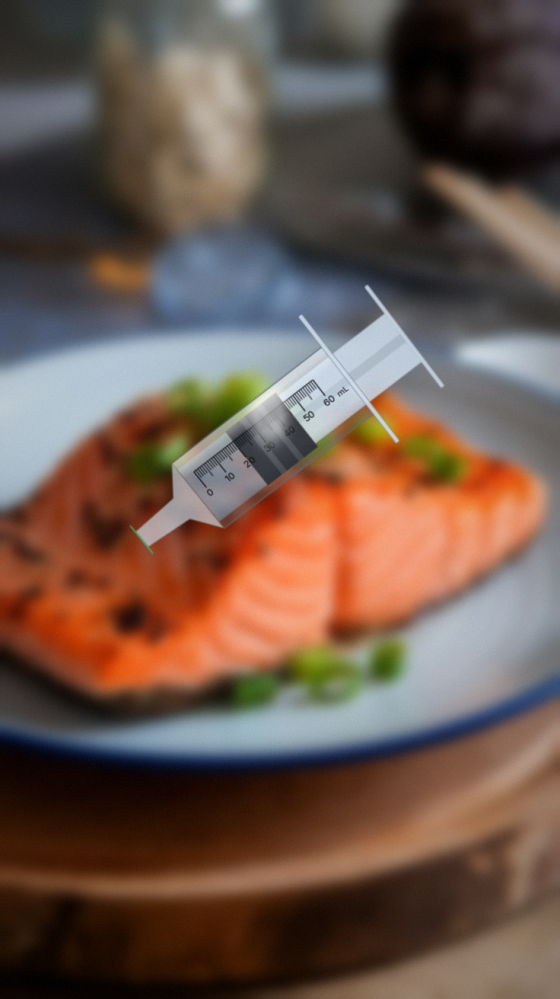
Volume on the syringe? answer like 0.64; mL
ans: 20; mL
